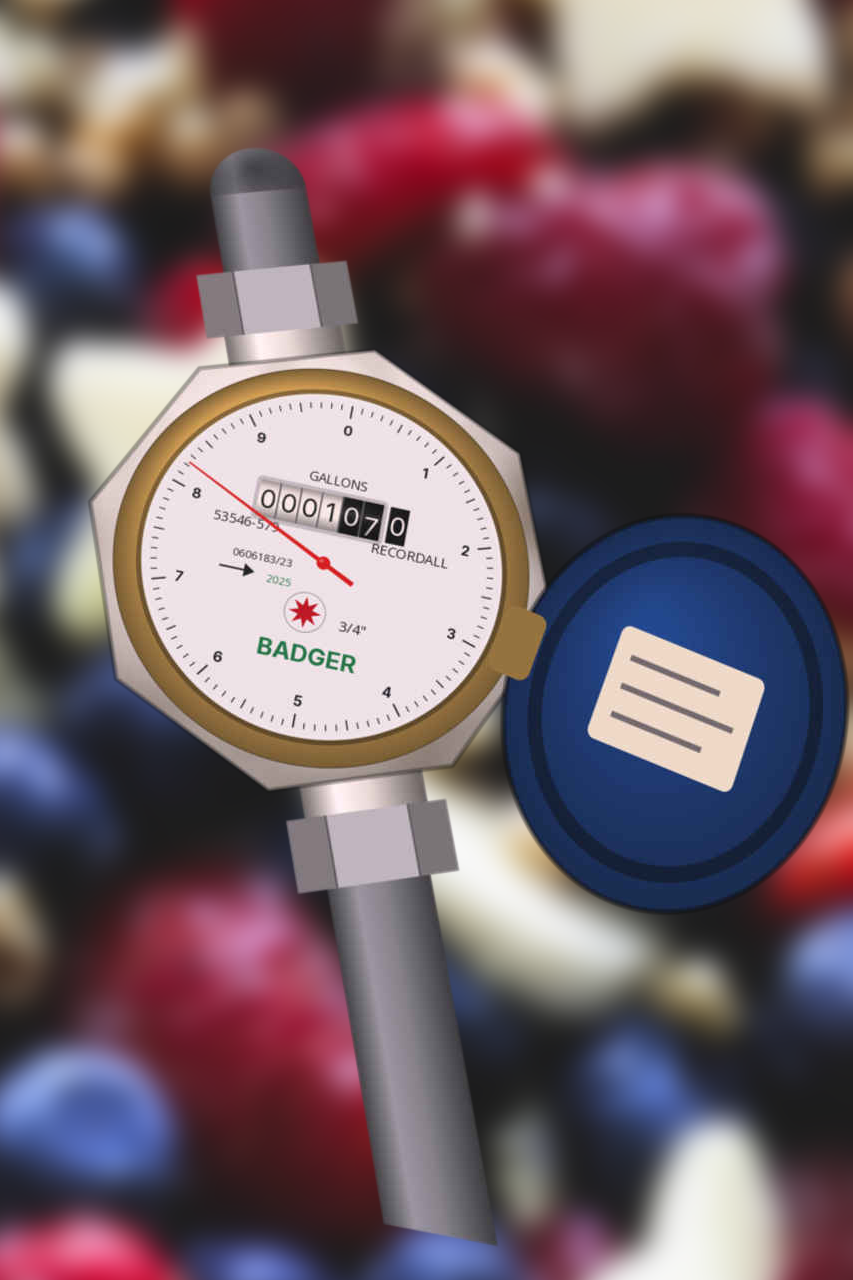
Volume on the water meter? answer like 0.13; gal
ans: 1068.2; gal
